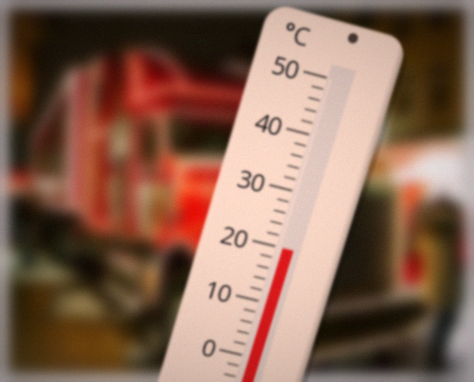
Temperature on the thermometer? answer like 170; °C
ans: 20; °C
